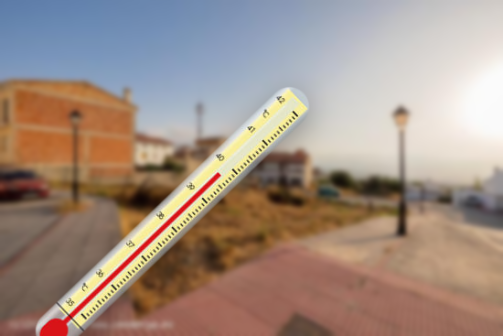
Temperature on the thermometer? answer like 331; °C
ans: 39.7; °C
